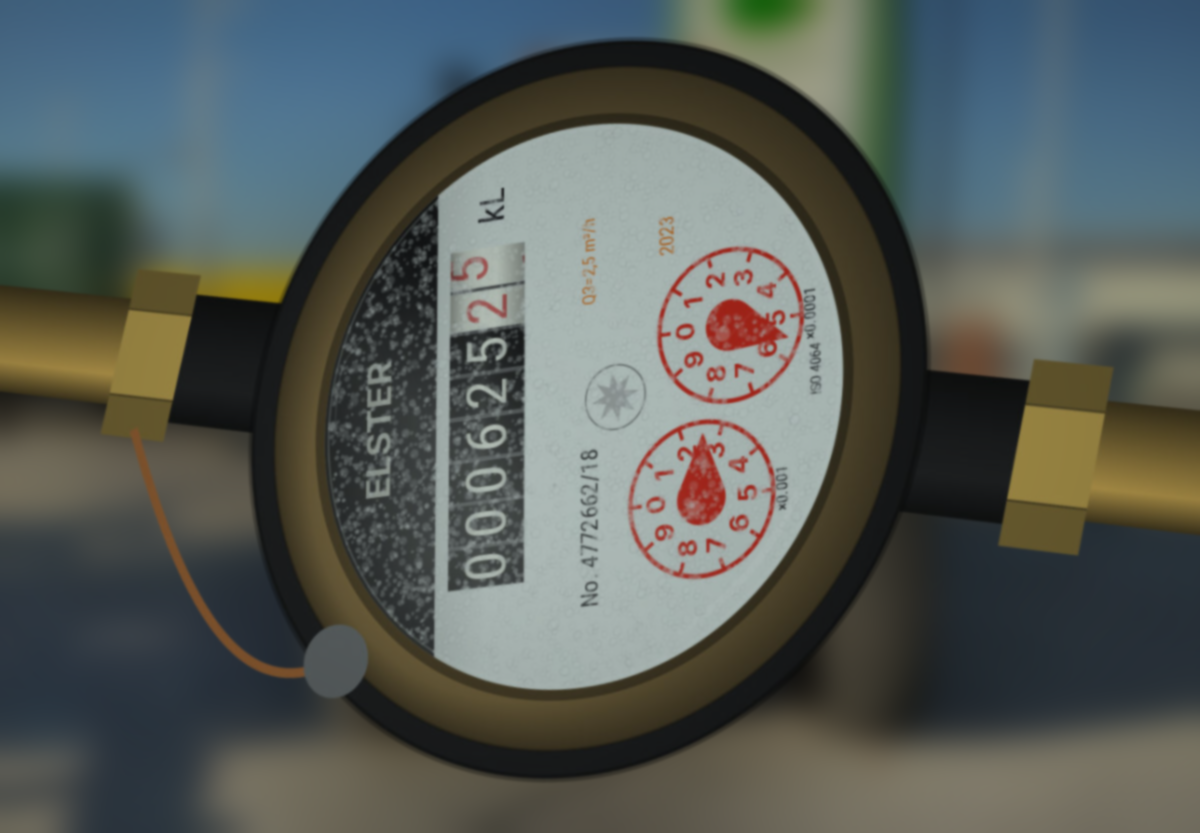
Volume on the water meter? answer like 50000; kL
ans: 625.2525; kL
